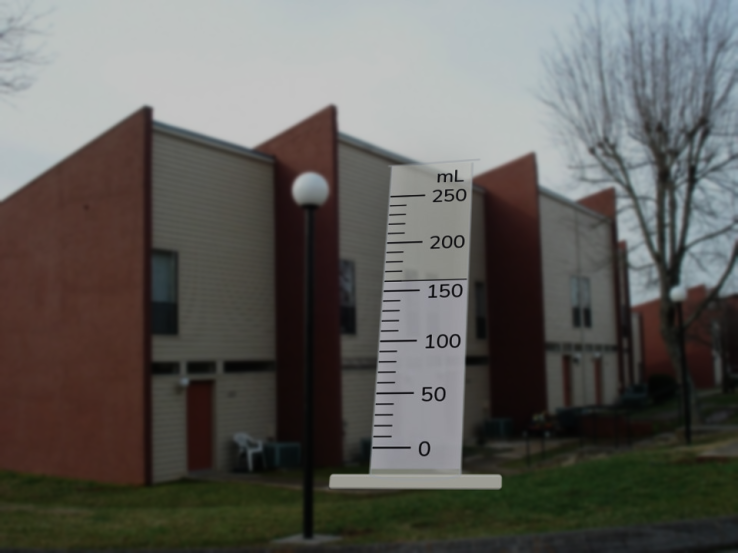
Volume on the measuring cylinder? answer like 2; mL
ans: 160; mL
